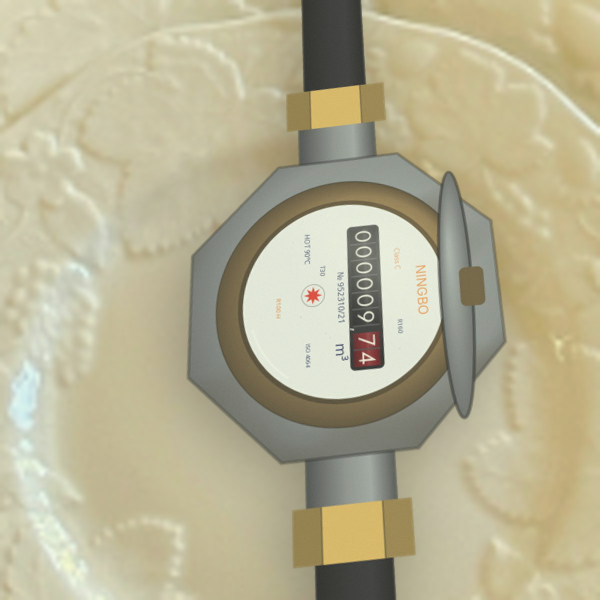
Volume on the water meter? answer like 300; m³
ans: 9.74; m³
